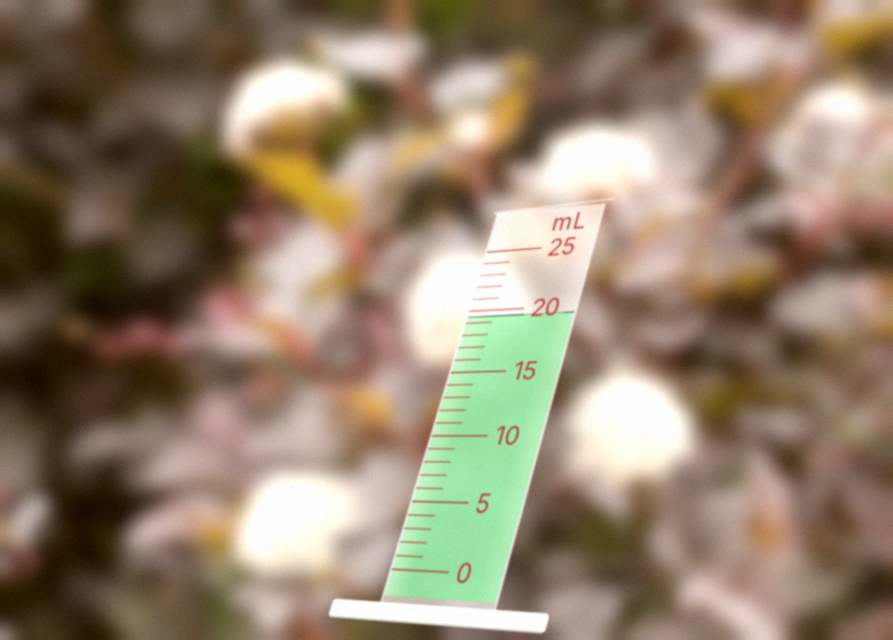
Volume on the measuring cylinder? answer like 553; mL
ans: 19.5; mL
